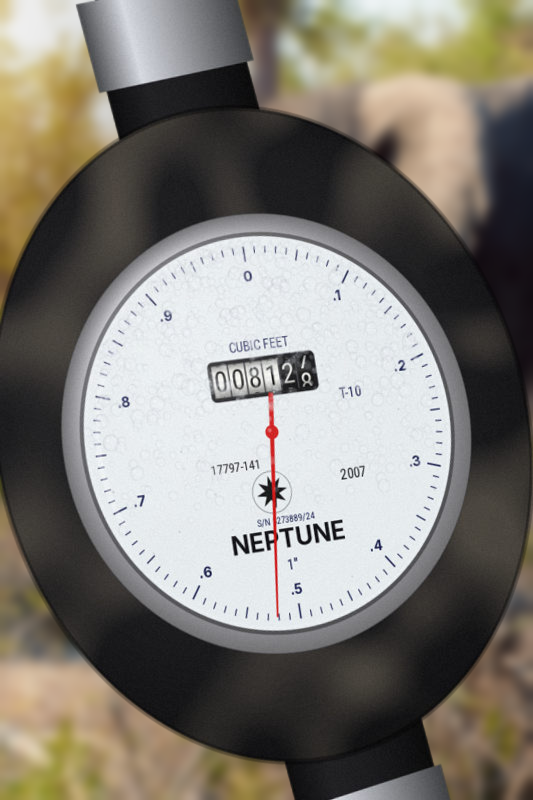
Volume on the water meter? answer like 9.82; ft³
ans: 8127.52; ft³
